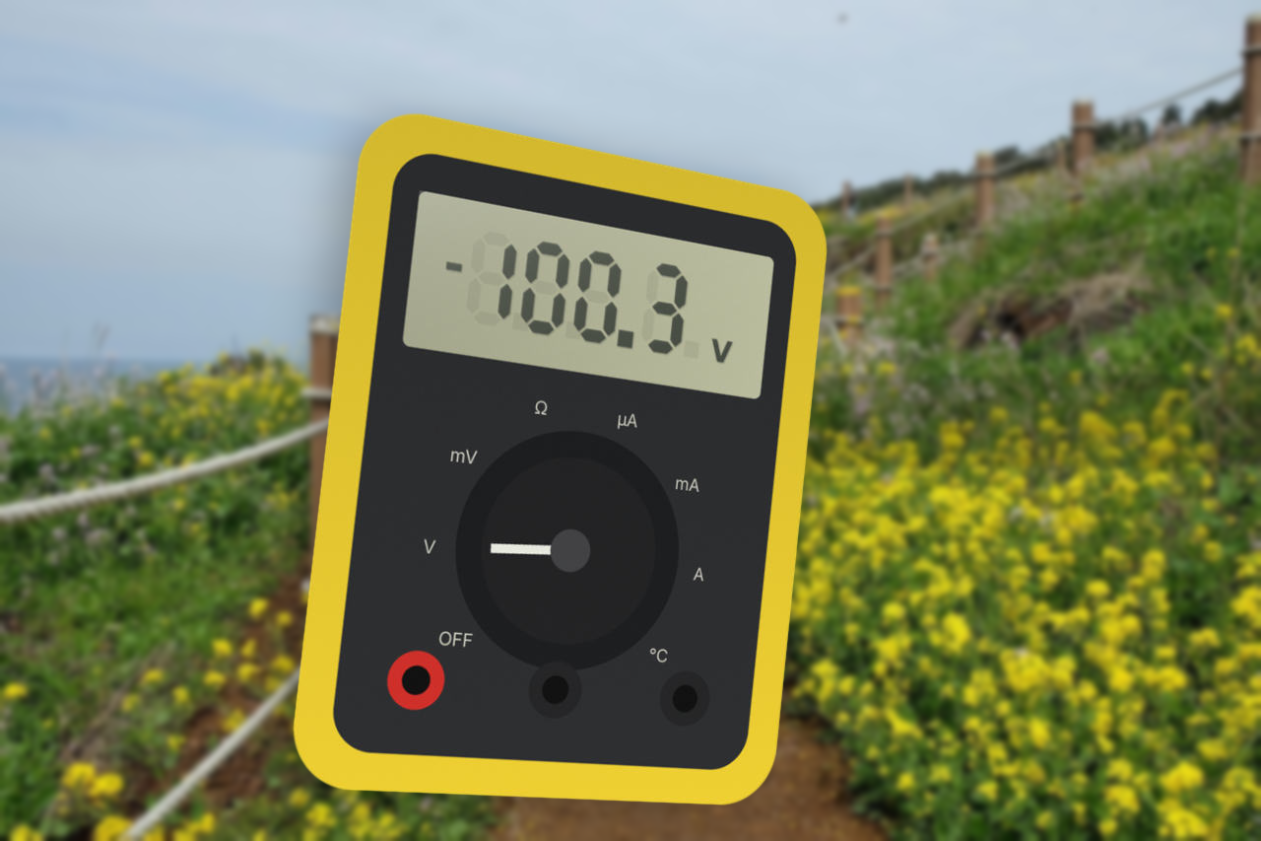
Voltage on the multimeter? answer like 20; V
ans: -100.3; V
